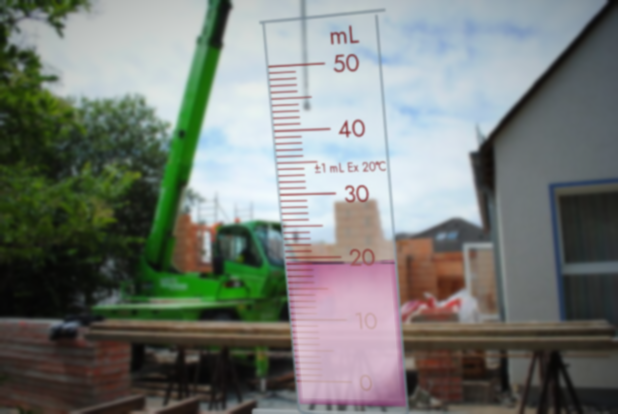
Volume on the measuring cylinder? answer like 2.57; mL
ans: 19; mL
